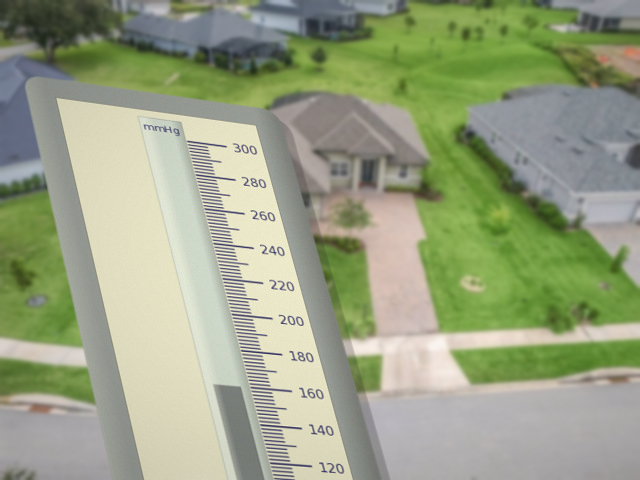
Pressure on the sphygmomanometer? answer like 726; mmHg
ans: 160; mmHg
